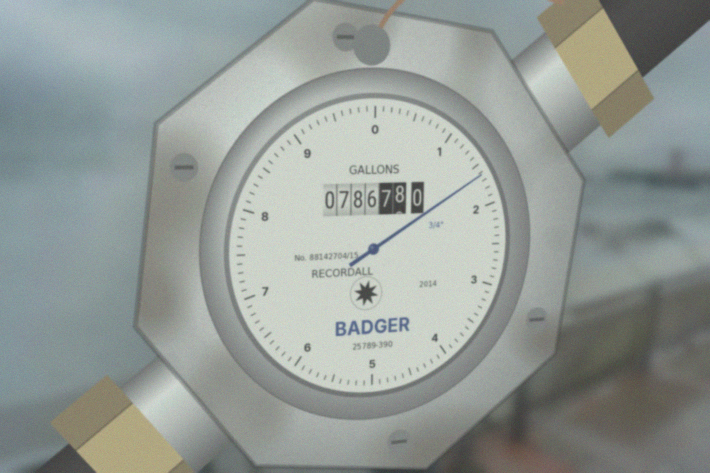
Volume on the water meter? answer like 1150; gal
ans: 786781.6; gal
